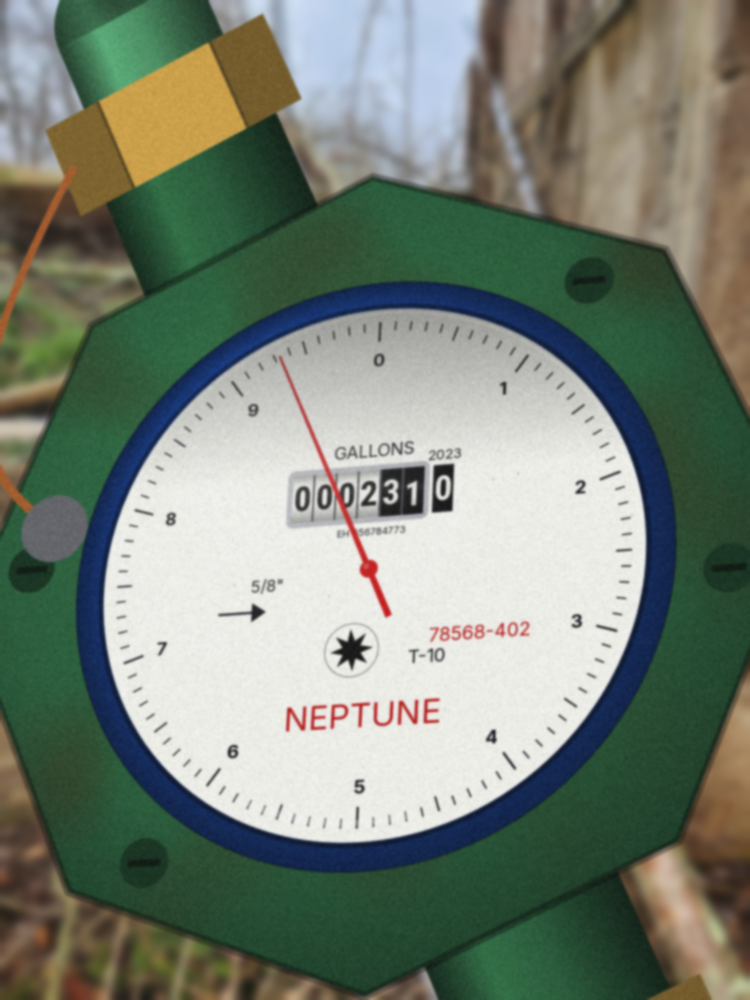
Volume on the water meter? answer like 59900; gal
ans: 2309.3; gal
